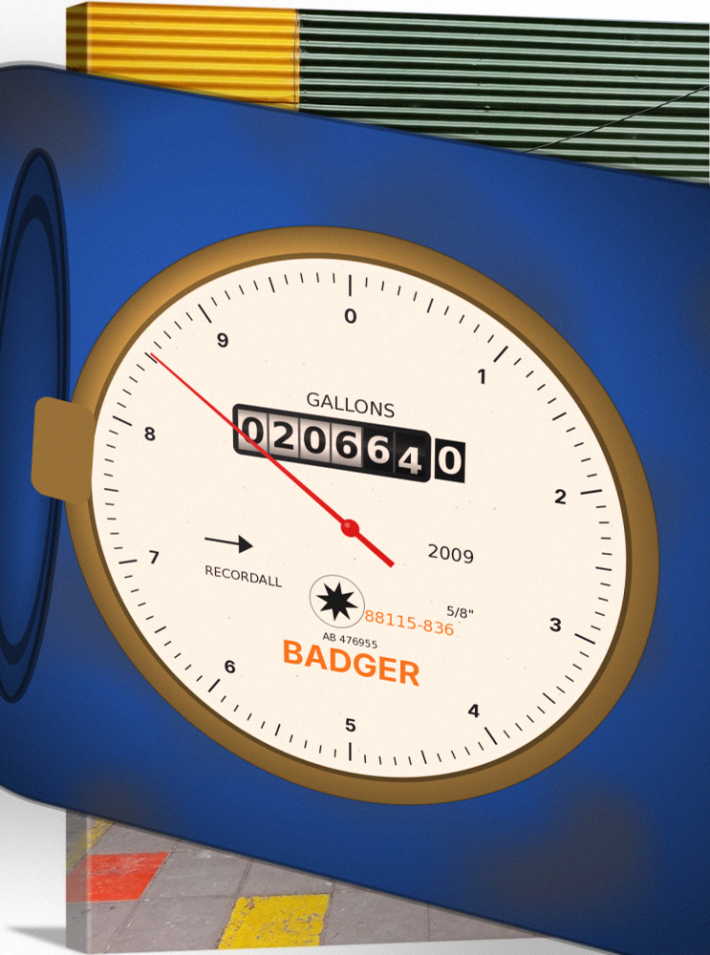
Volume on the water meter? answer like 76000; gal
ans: 206638.5; gal
